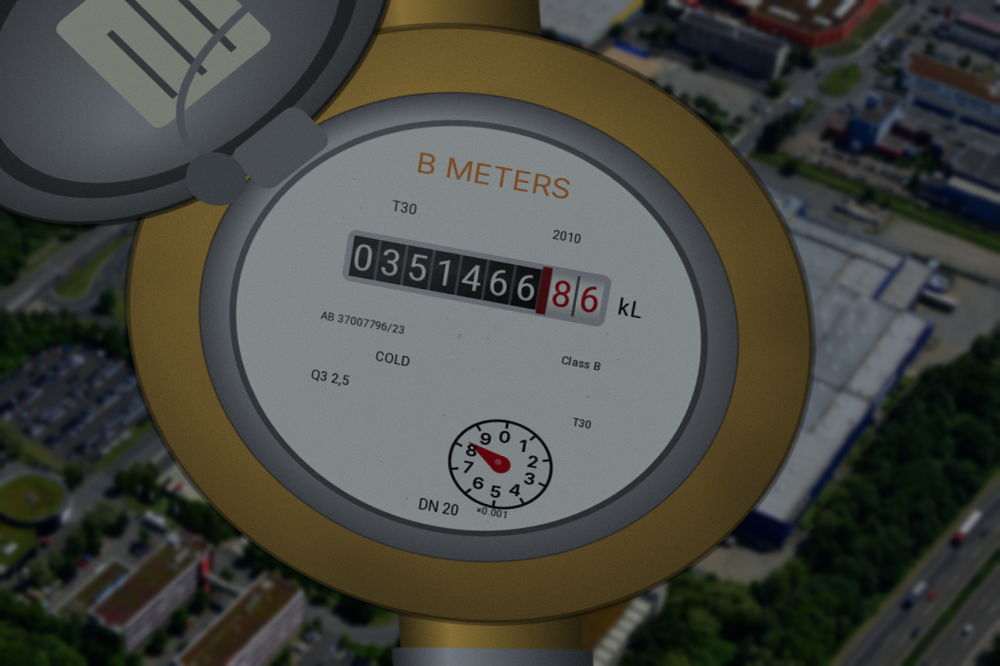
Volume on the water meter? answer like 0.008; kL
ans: 351466.868; kL
